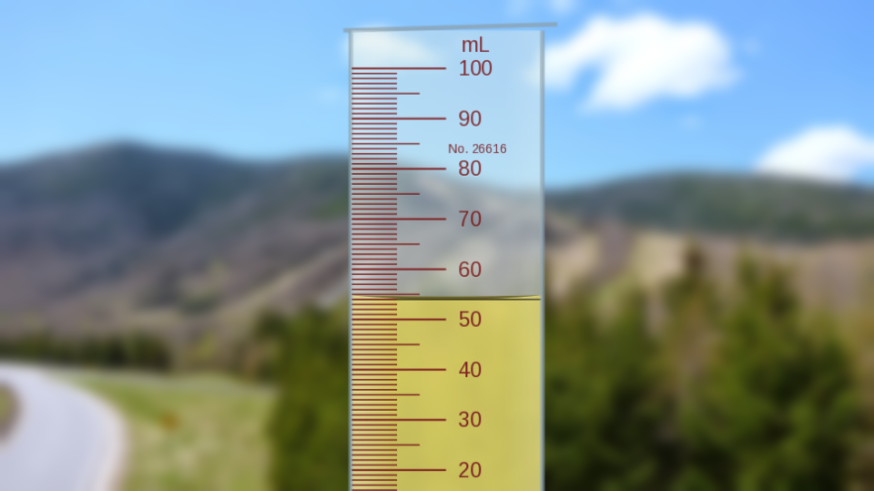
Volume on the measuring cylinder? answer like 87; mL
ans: 54; mL
